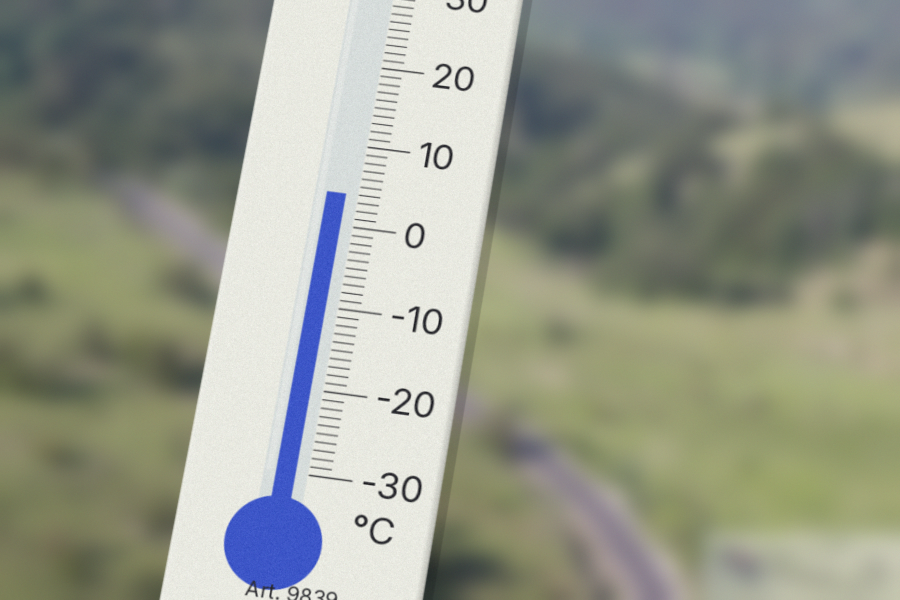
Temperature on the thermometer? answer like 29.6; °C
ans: 4; °C
